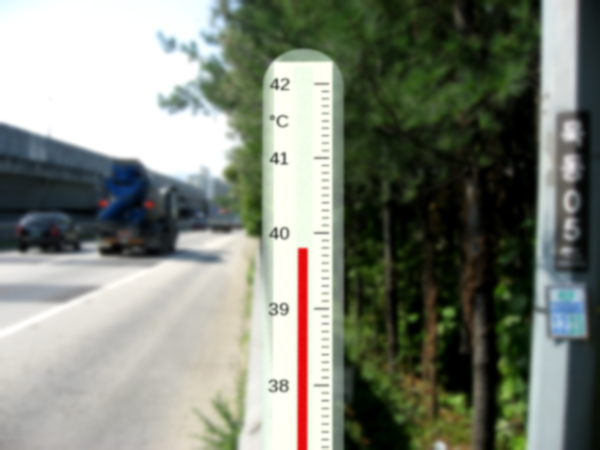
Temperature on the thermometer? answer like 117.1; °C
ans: 39.8; °C
